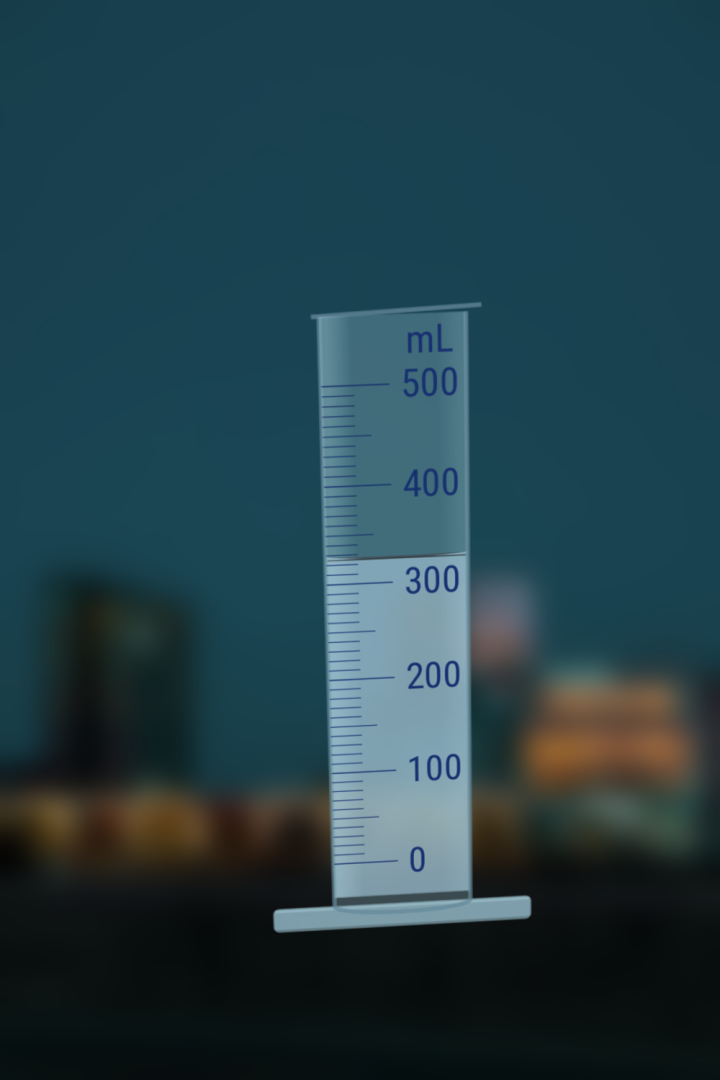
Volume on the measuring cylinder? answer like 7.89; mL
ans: 325; mL
